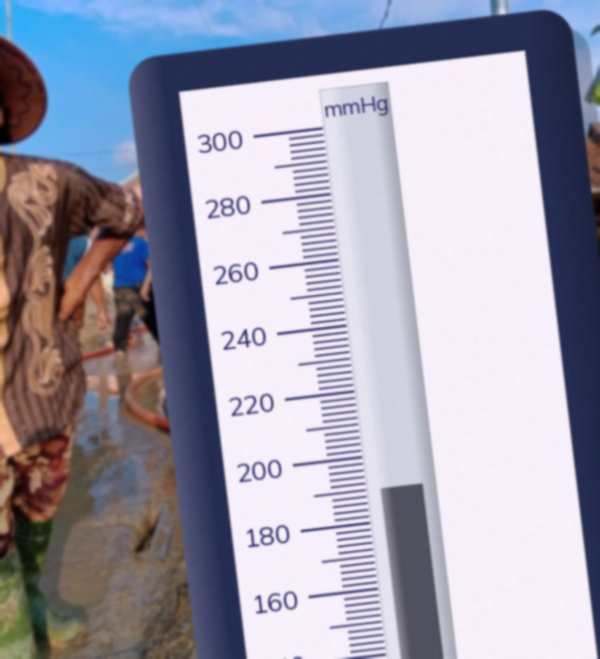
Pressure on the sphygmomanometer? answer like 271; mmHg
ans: 190; mmHg
